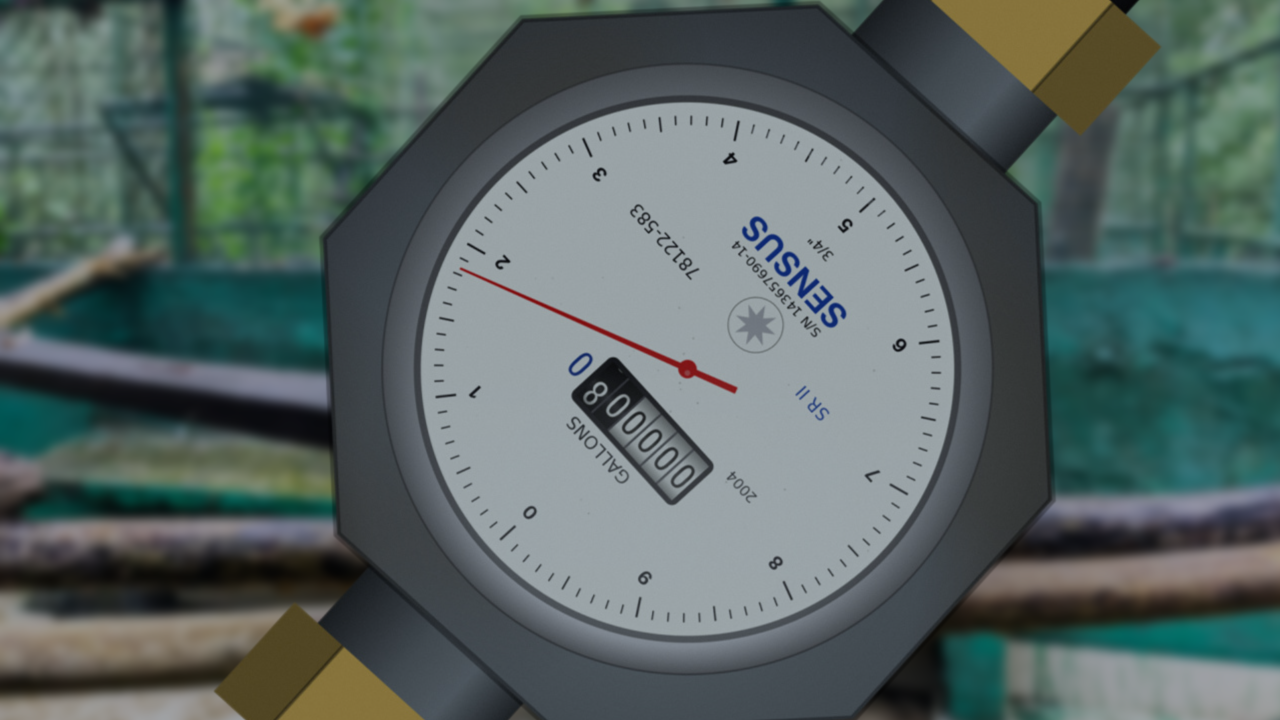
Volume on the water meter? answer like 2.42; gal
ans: 81.8; gal
